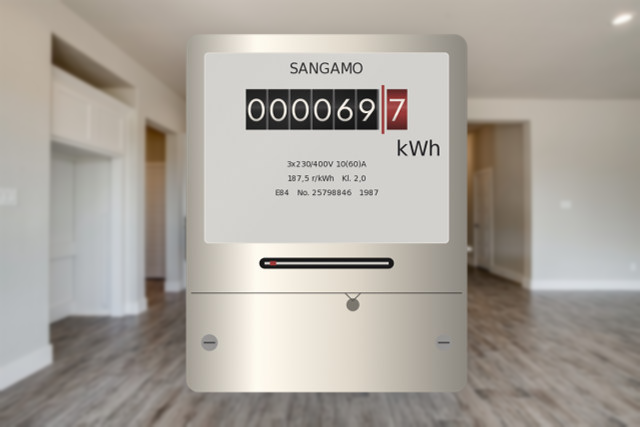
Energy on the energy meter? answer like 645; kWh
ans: 69.7; kWh
